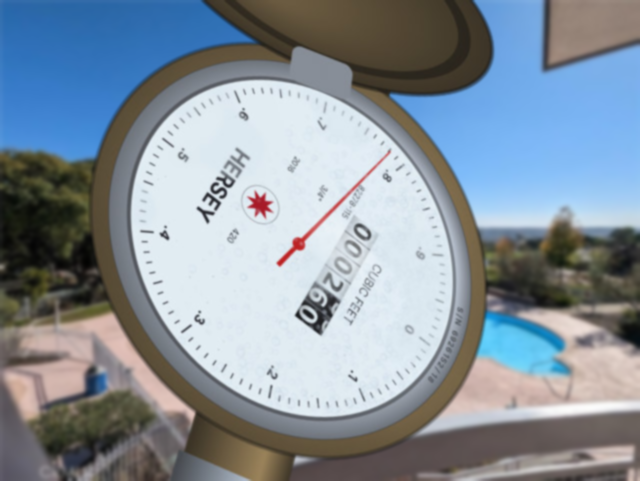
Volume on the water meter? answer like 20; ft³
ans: 259.78; ft³
